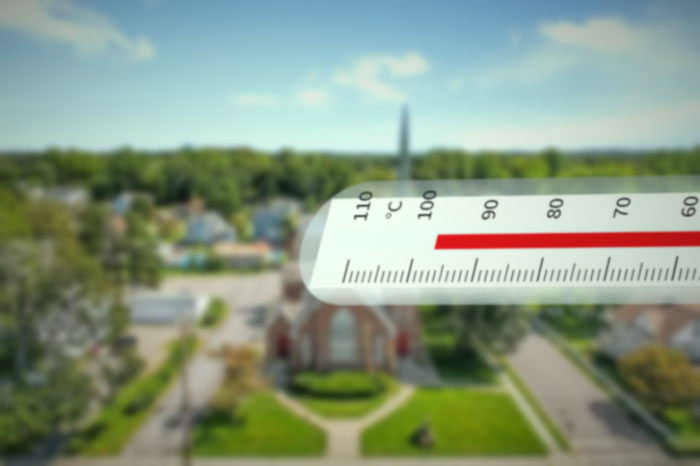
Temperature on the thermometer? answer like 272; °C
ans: 97; °C
